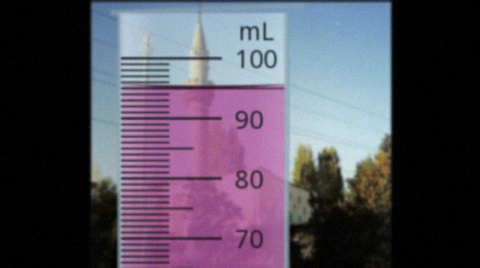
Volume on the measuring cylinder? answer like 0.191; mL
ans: 95; mL
